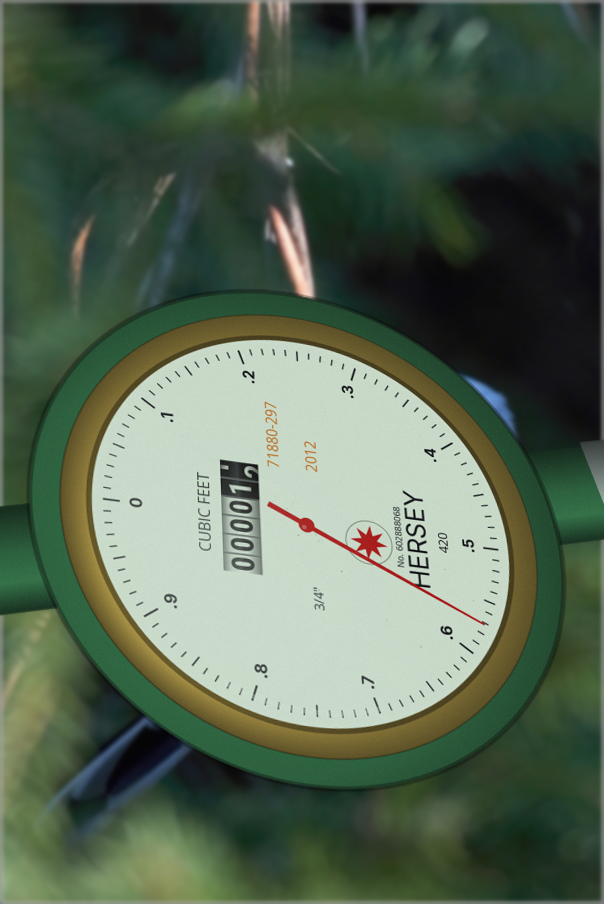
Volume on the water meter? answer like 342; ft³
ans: 11.57; ft³
